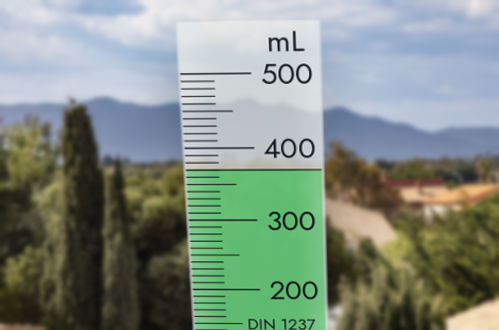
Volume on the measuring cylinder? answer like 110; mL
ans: 370; mL
